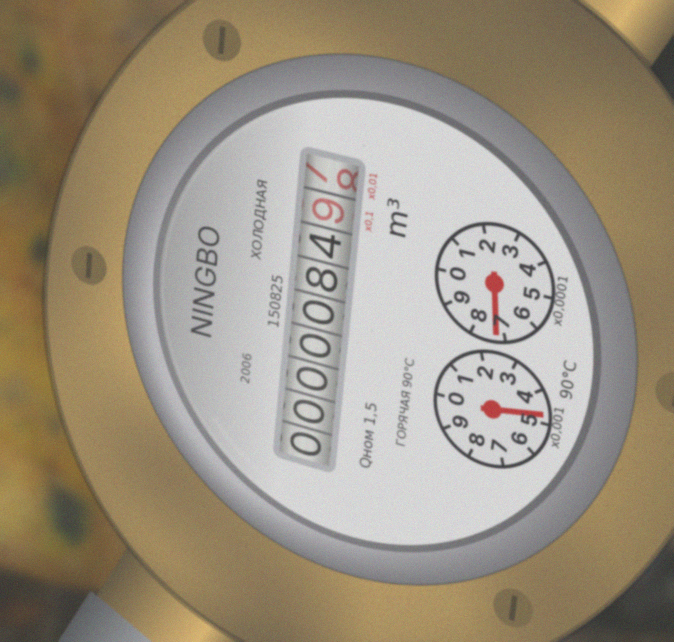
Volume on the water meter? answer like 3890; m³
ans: 84.9747; m³
